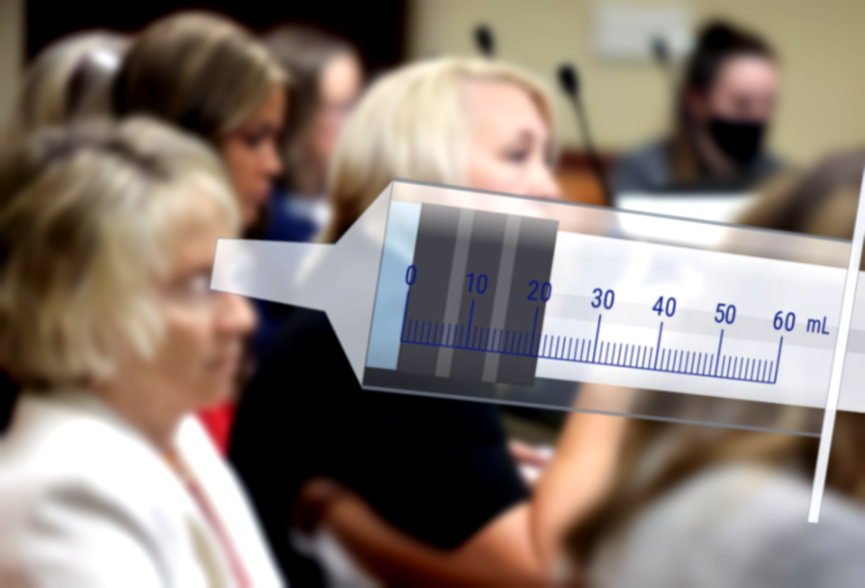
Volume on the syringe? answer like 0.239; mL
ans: 0; mL
